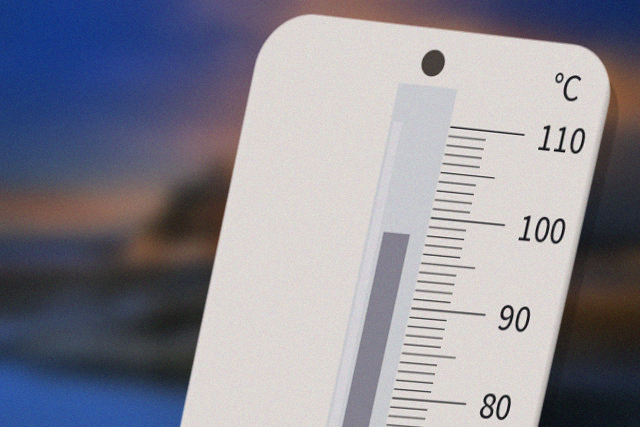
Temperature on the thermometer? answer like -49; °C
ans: 98; °C
